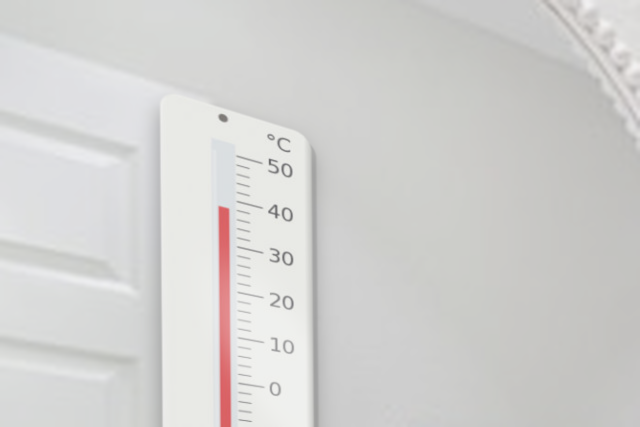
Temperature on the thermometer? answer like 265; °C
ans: 38; °C
